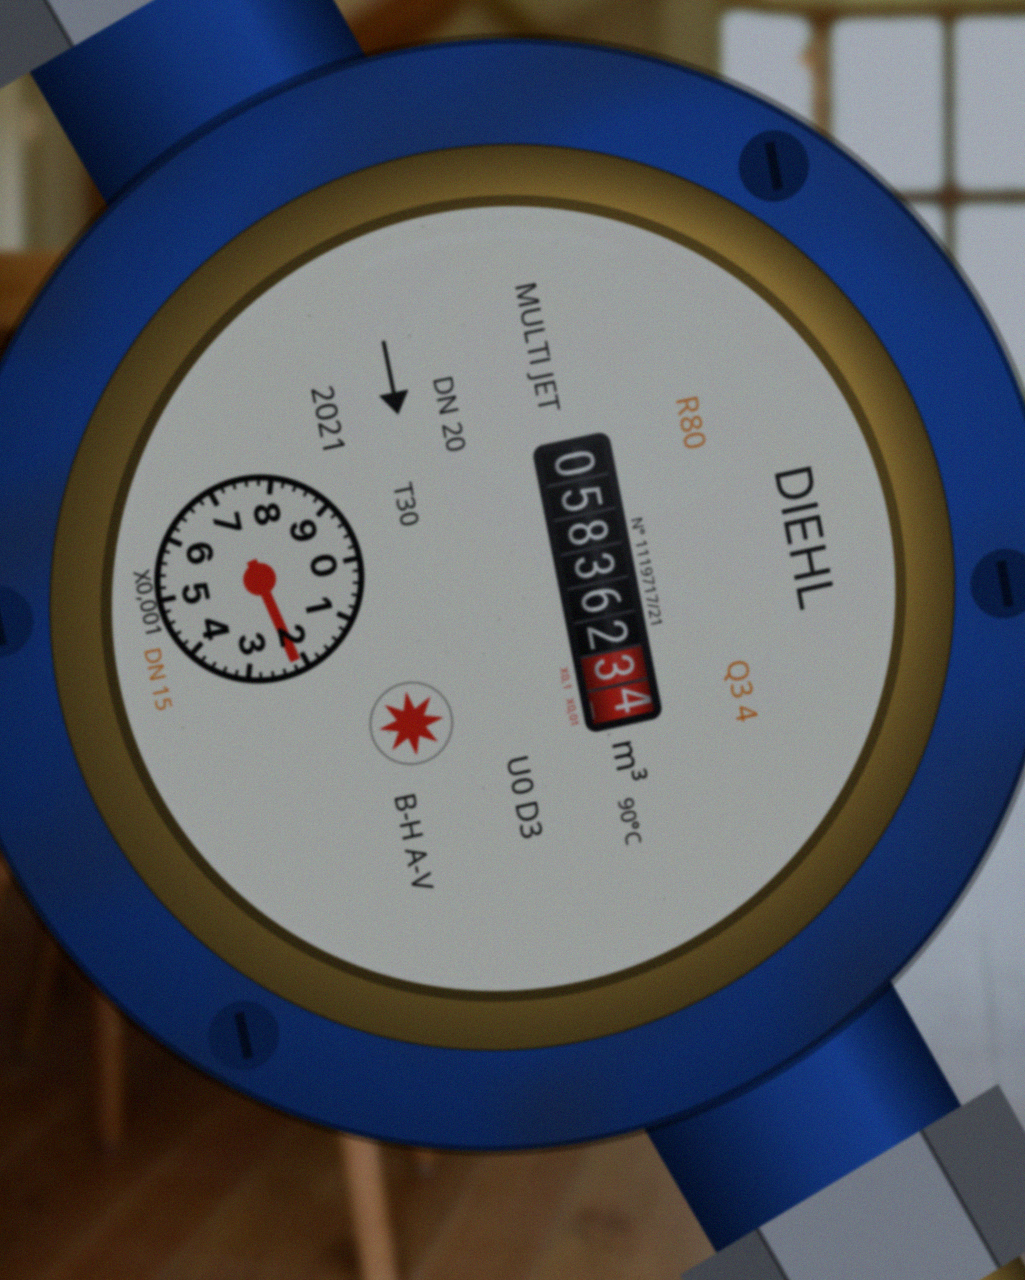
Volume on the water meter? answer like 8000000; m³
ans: 58362.342; m³
